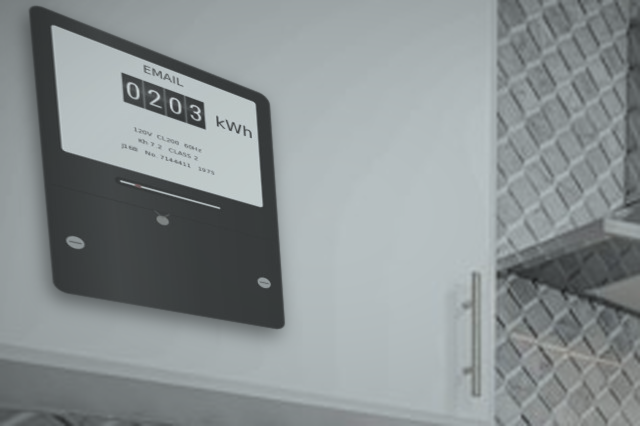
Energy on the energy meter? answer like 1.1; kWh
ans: 203; kWh
